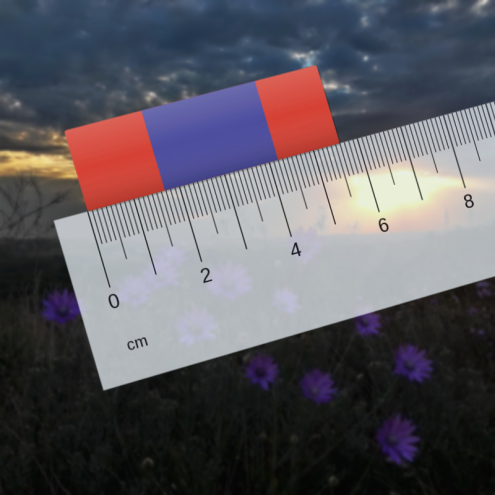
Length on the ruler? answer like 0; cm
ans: 5.6; cm
